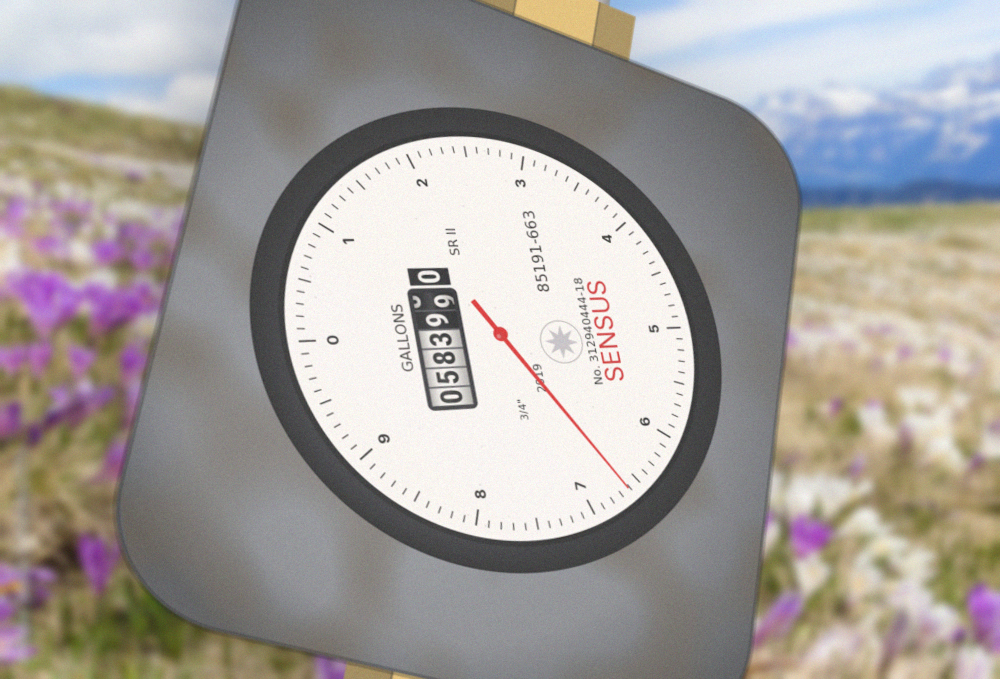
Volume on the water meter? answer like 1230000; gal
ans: 583986.6; gal
